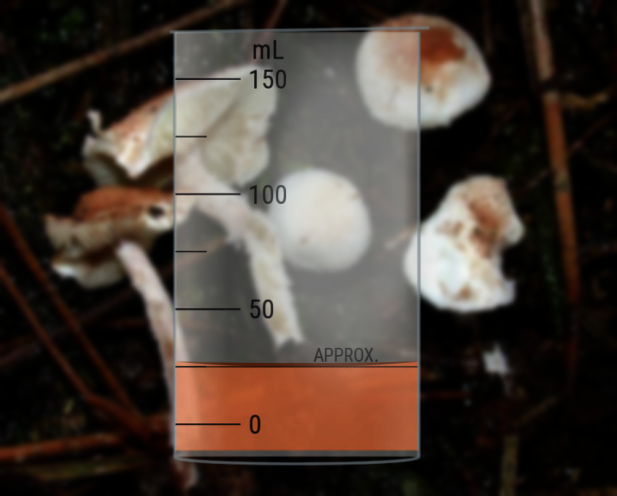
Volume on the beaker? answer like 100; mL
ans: 25; mL
